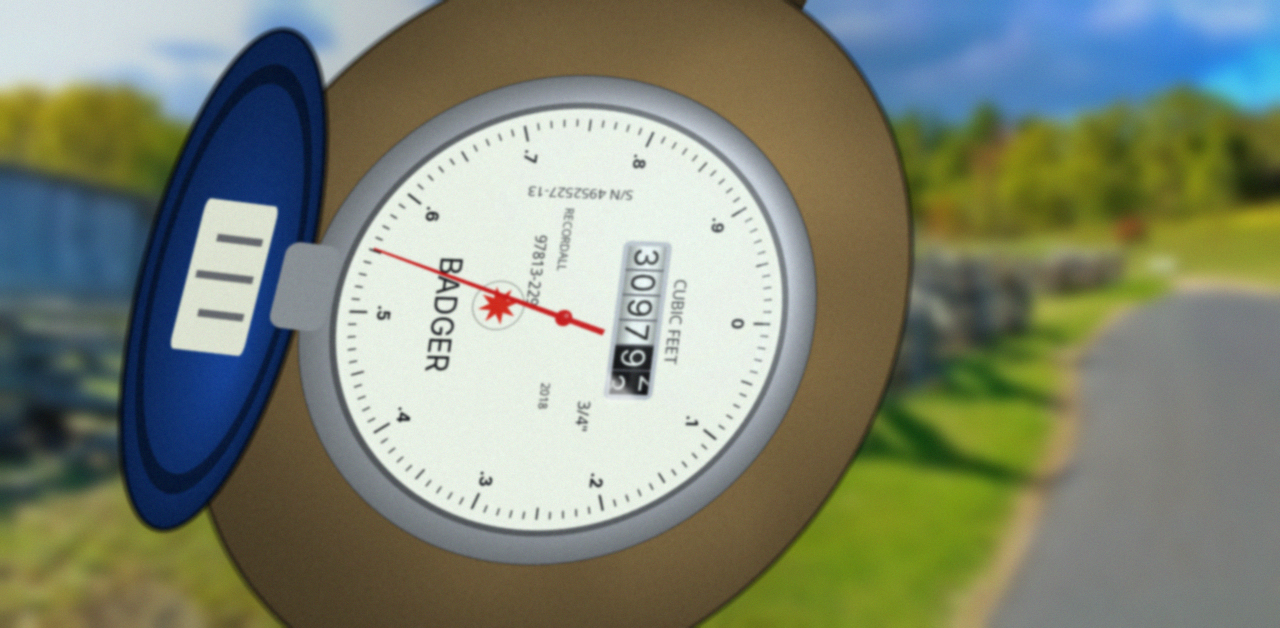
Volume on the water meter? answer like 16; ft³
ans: 309792.55; ft³
